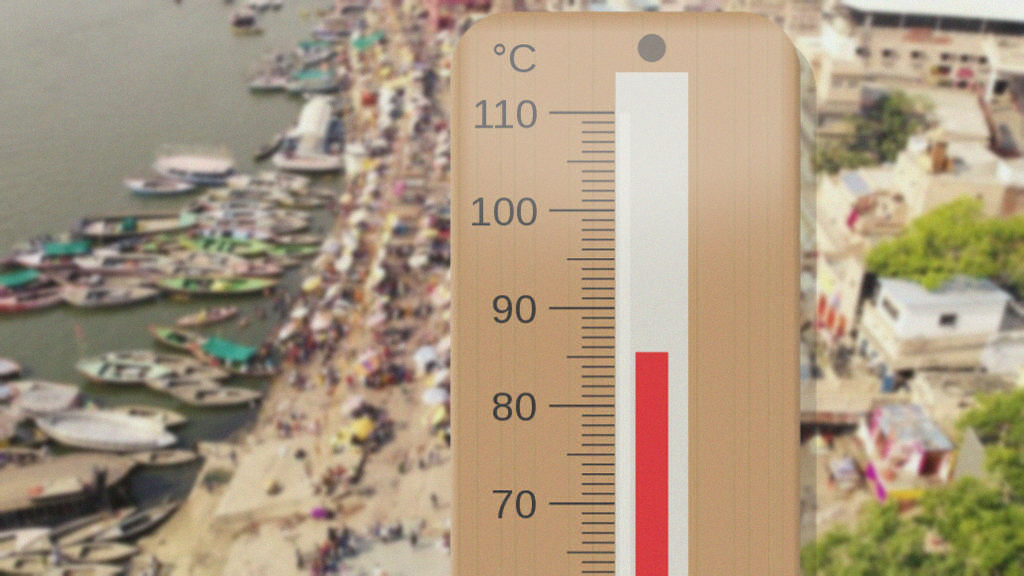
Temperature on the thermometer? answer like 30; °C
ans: 85.5; °C
